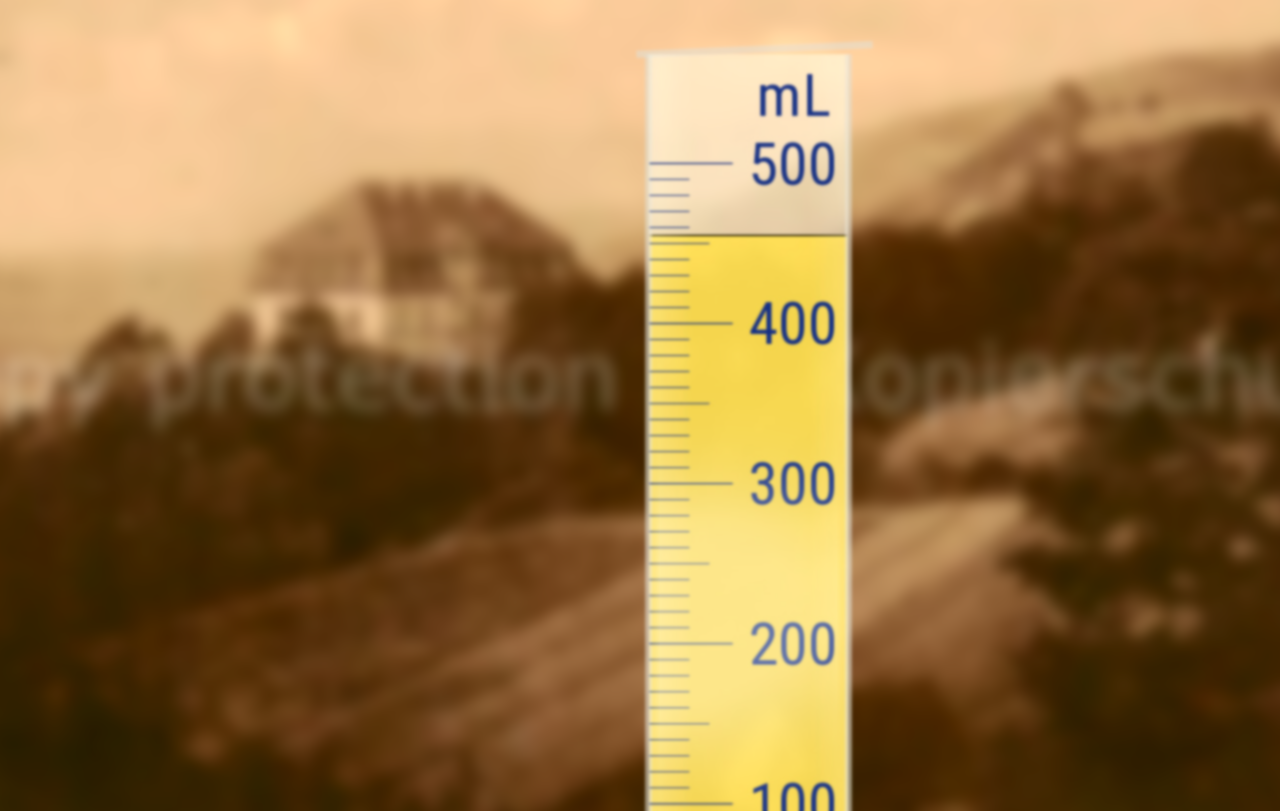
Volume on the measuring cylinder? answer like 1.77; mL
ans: 455; mL
